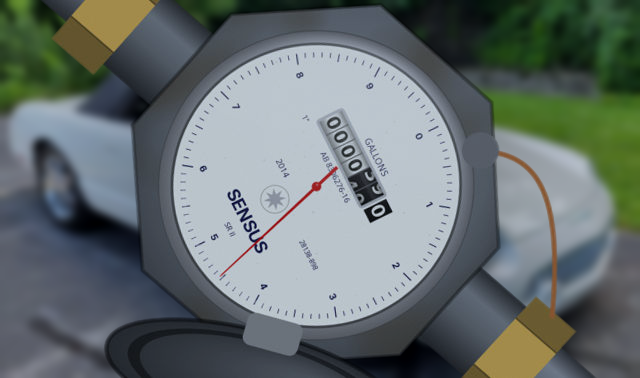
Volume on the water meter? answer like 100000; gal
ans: 394.5; gal
